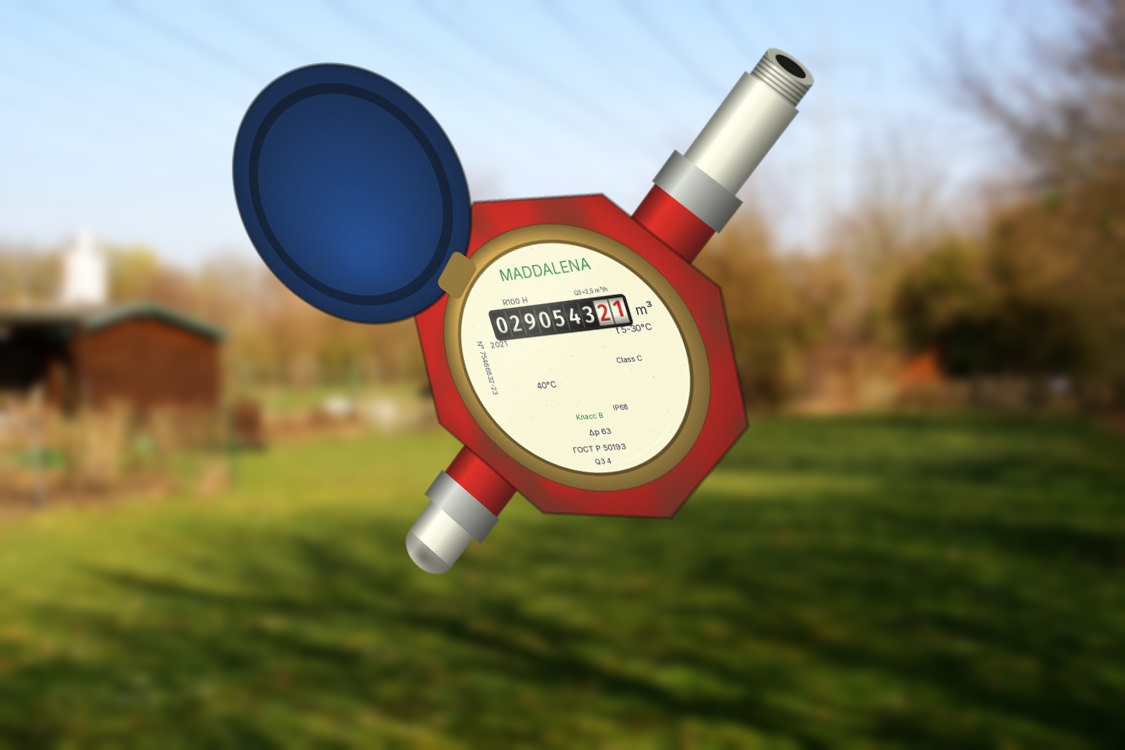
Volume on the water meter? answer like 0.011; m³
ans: 290543.21; m³
